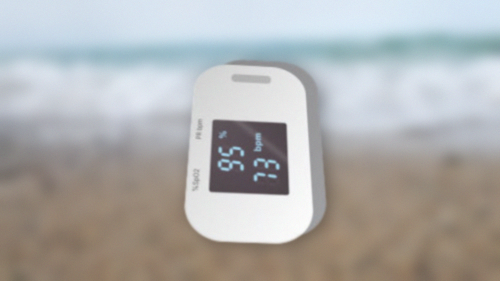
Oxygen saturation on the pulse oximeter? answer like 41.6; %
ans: 95; %
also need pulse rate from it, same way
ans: 73; bpm
